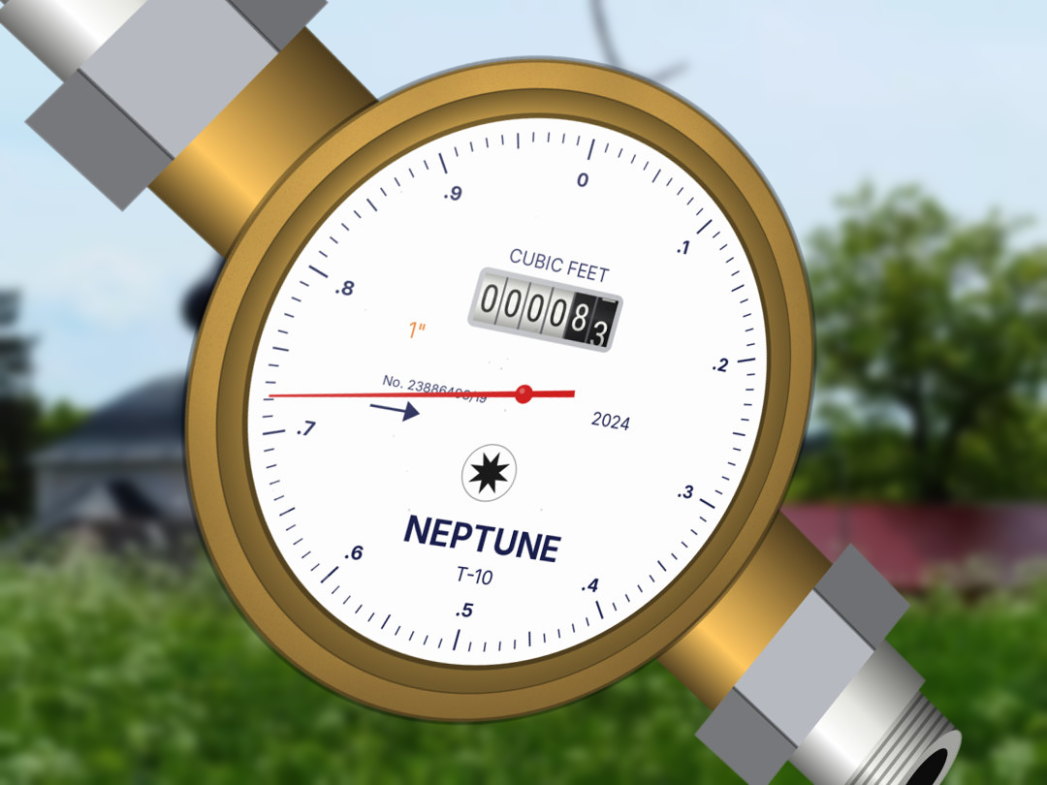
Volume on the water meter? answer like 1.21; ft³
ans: 82.72; ft³
